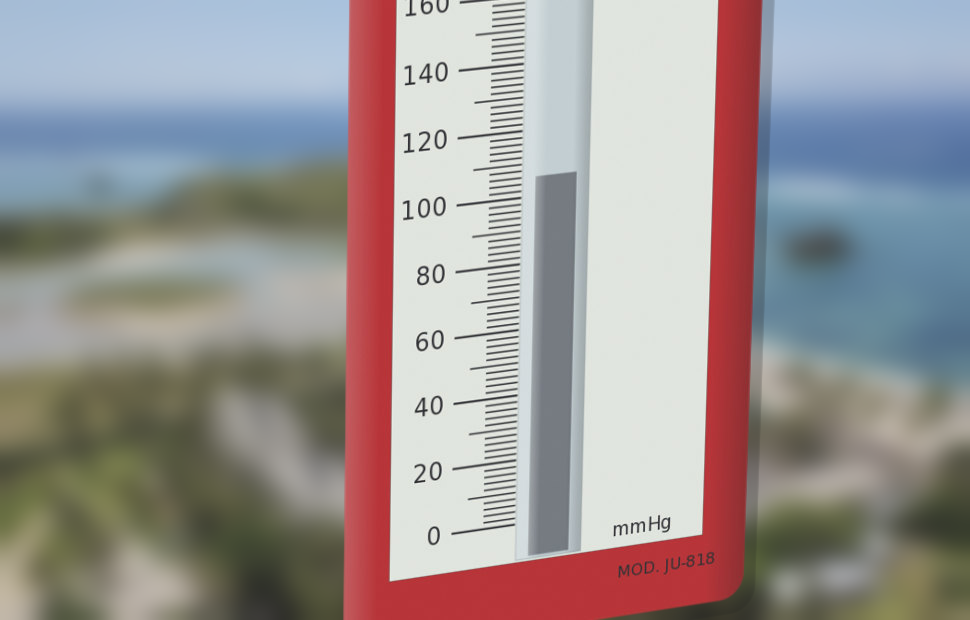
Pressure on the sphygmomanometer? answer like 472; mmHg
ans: 106; mmHg
